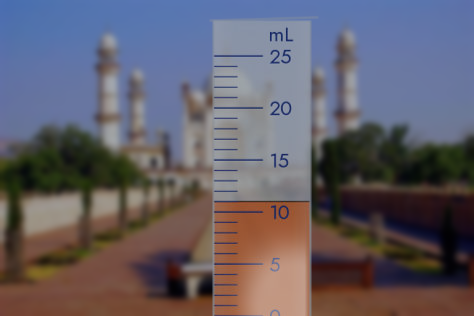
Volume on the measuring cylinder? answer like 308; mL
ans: 11; mL
